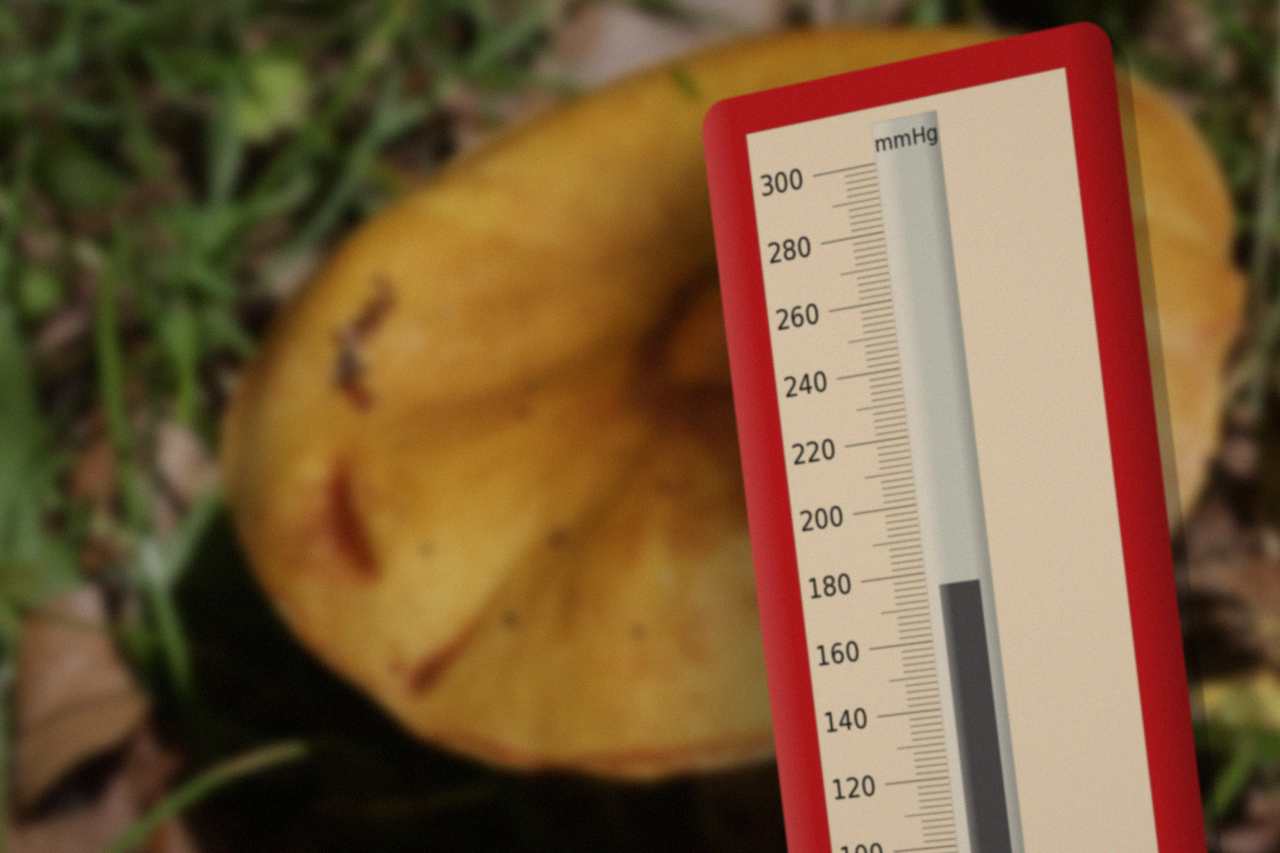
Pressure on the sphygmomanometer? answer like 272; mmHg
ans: 176; mmHg
